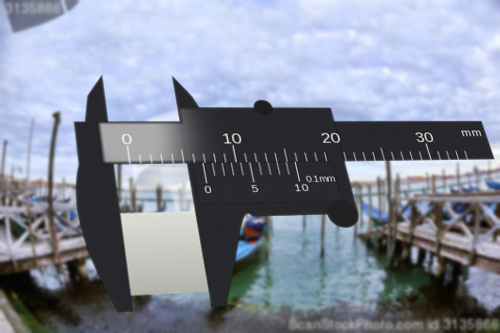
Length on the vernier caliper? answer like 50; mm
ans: 6.8; mm
